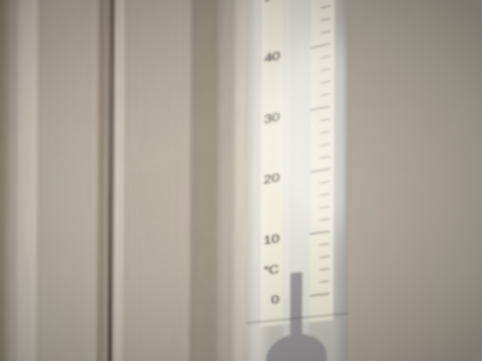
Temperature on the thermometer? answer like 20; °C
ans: 4; °C
